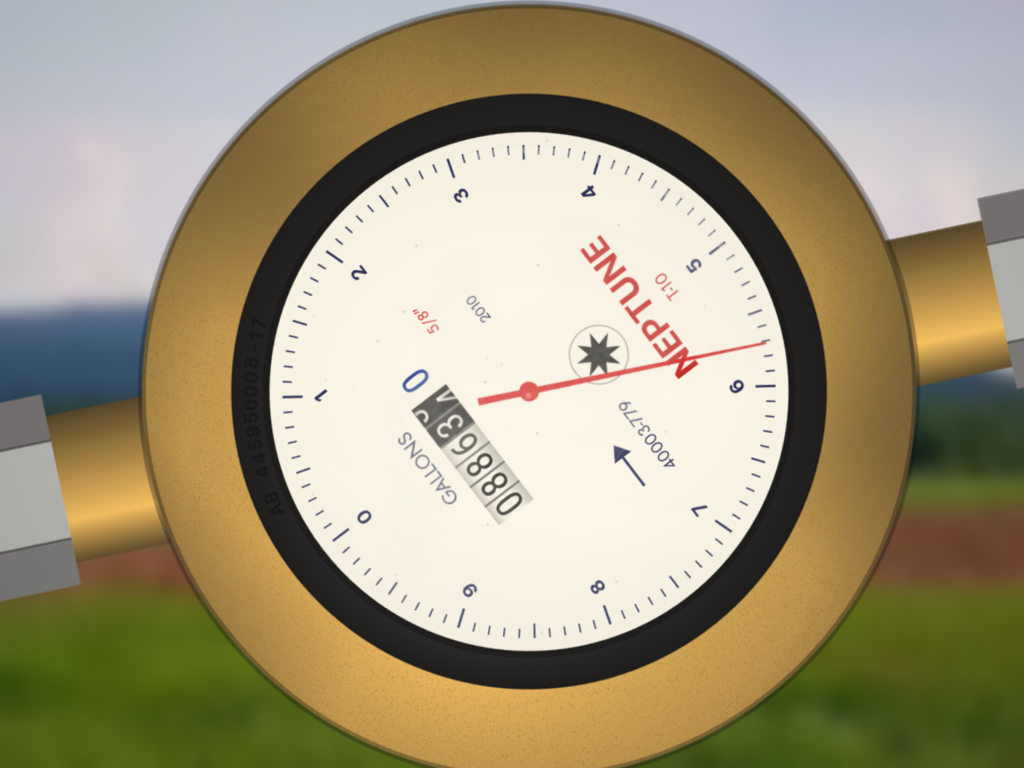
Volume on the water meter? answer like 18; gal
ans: 886335.7; gal
